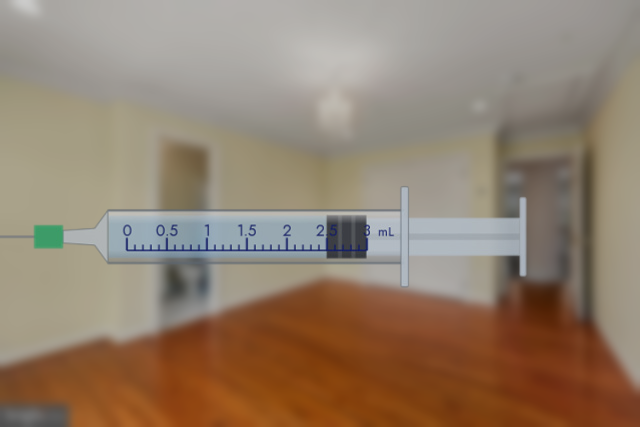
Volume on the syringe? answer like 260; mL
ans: 2.5; mL
